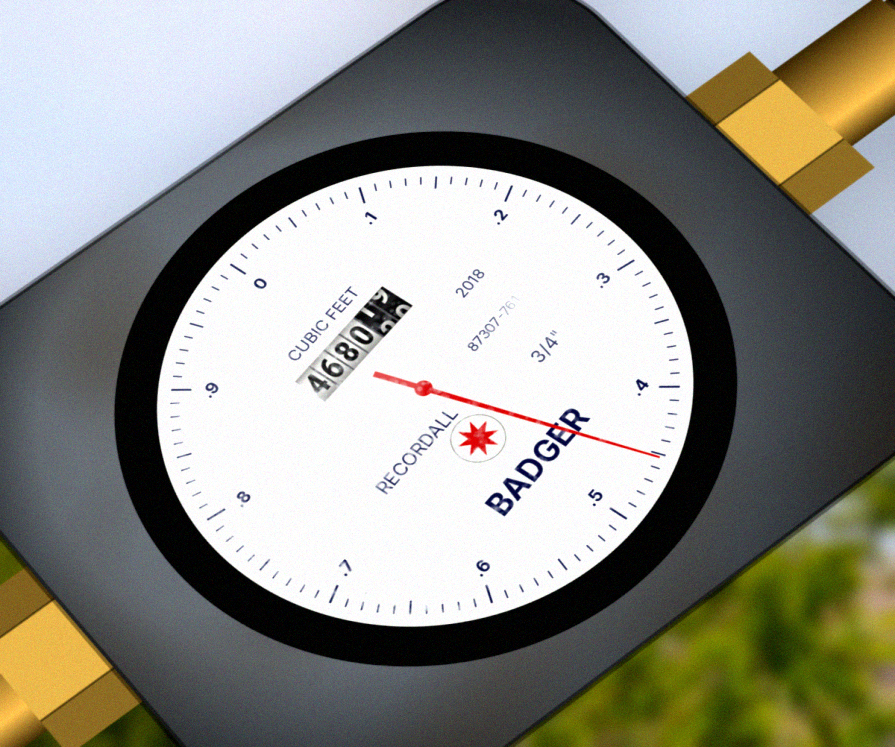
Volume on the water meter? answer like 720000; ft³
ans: 468019.45; ft³
